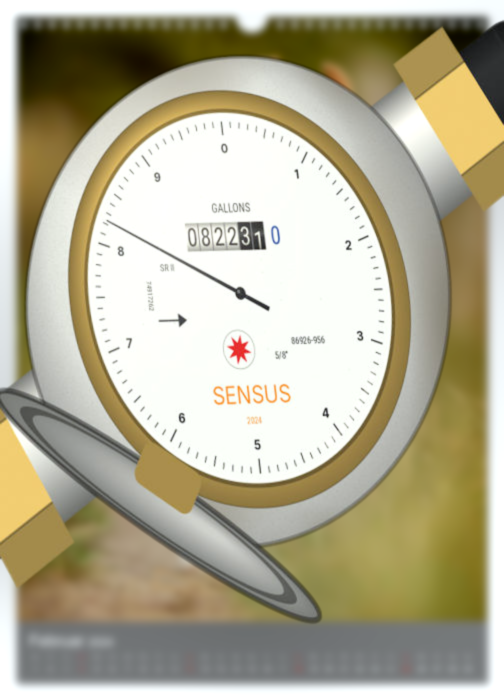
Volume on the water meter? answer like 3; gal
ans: 822308.2; gal
